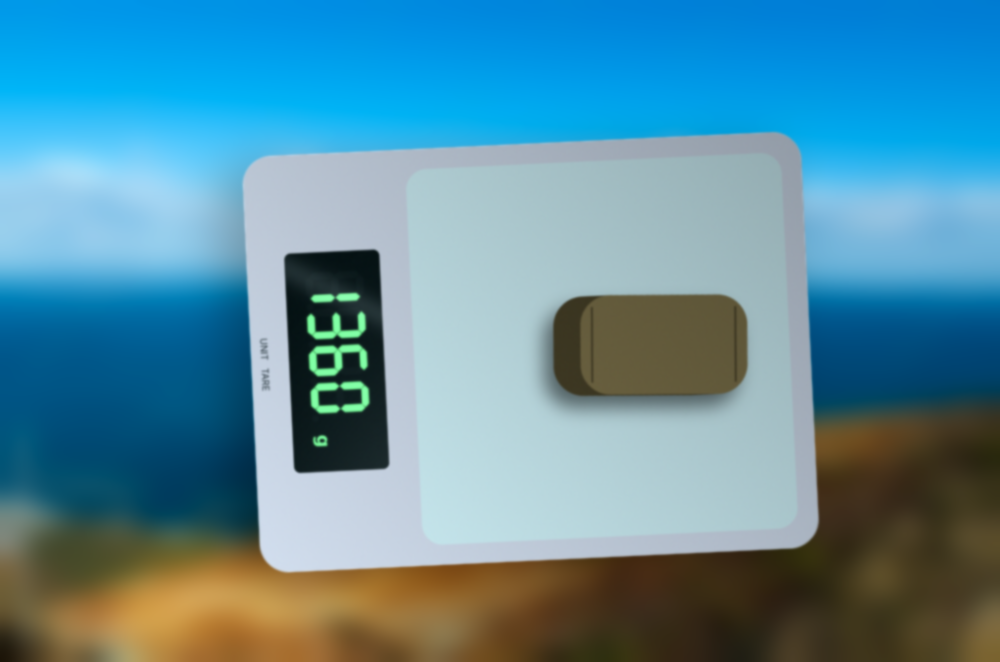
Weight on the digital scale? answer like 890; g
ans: 1360; g
